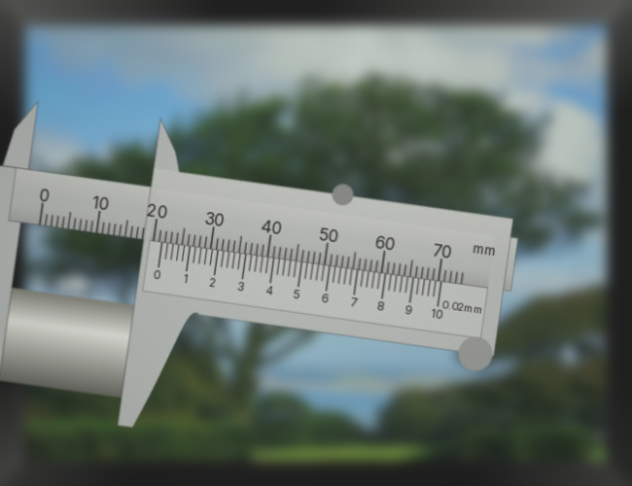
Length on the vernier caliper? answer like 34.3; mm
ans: 21.5; mm
